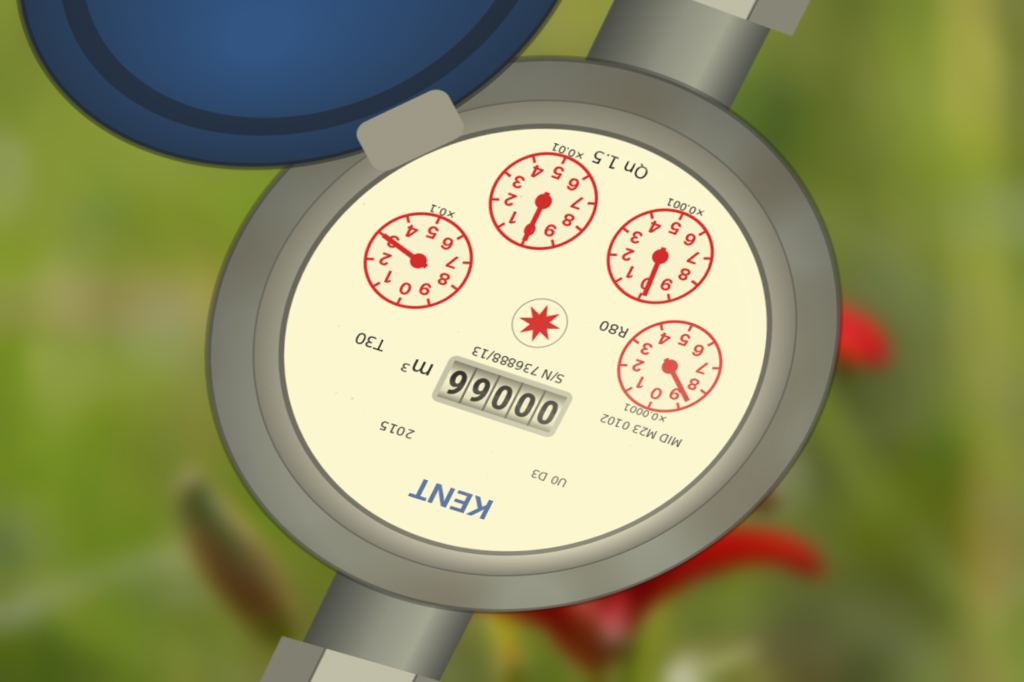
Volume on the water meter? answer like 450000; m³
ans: 66.2998; m³
